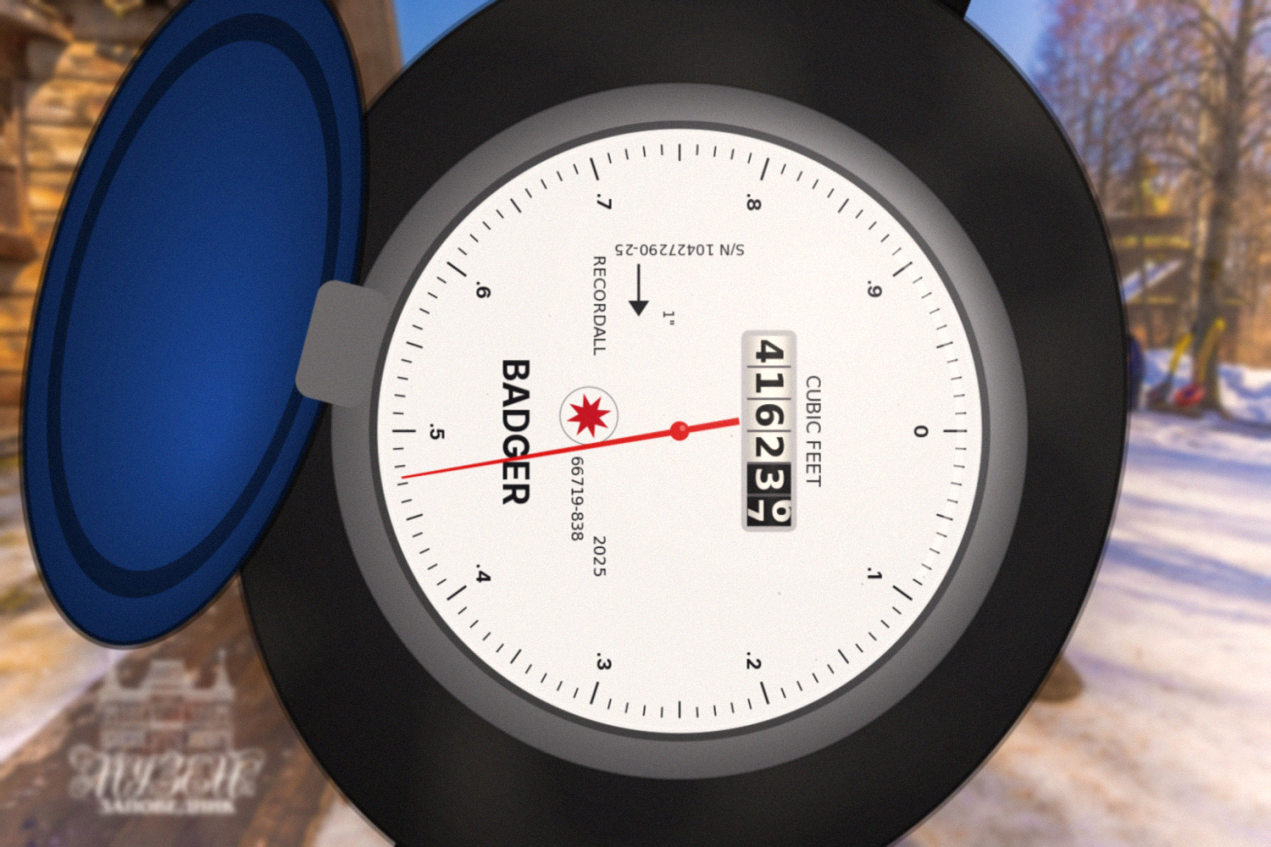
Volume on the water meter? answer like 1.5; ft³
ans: 416236.47; ft³
